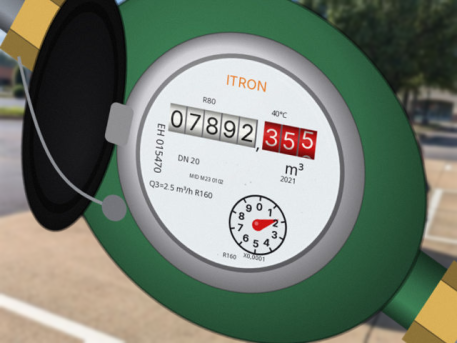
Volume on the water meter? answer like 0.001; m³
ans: 7892.3551; m³
